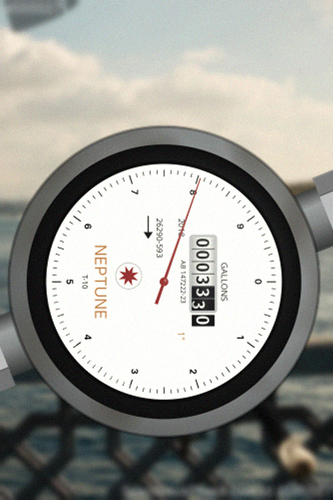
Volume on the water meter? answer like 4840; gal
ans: 3328.0; gal
